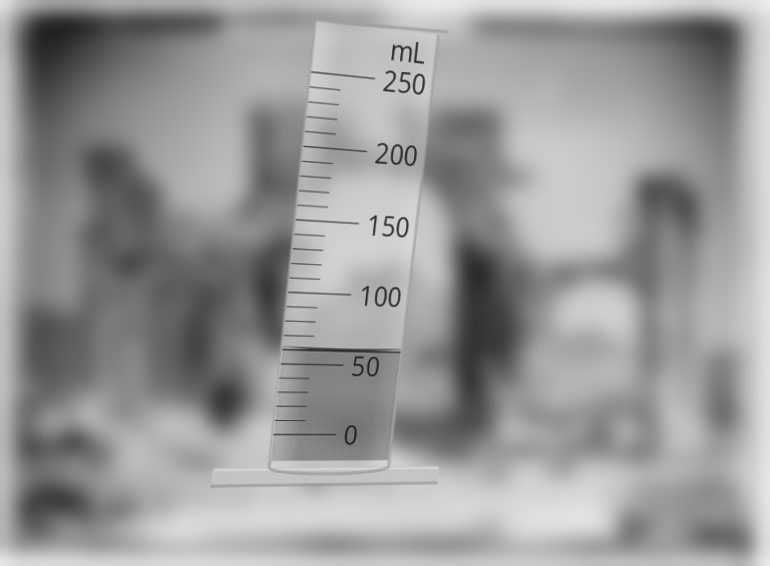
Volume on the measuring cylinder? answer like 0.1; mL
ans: 60; mL
